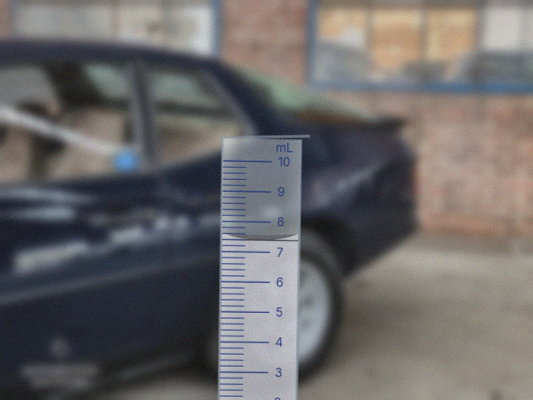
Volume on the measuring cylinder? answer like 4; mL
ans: 7.4; mL
